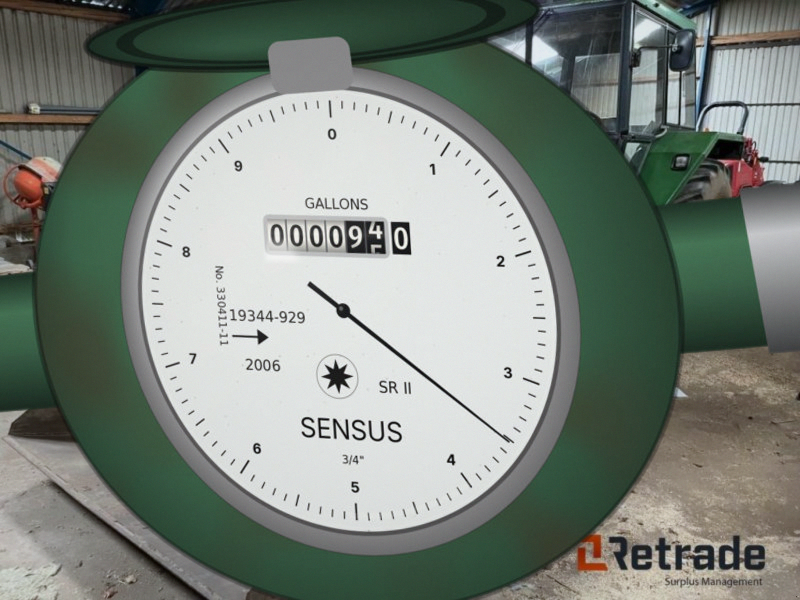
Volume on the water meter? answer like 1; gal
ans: 943.5; gal
